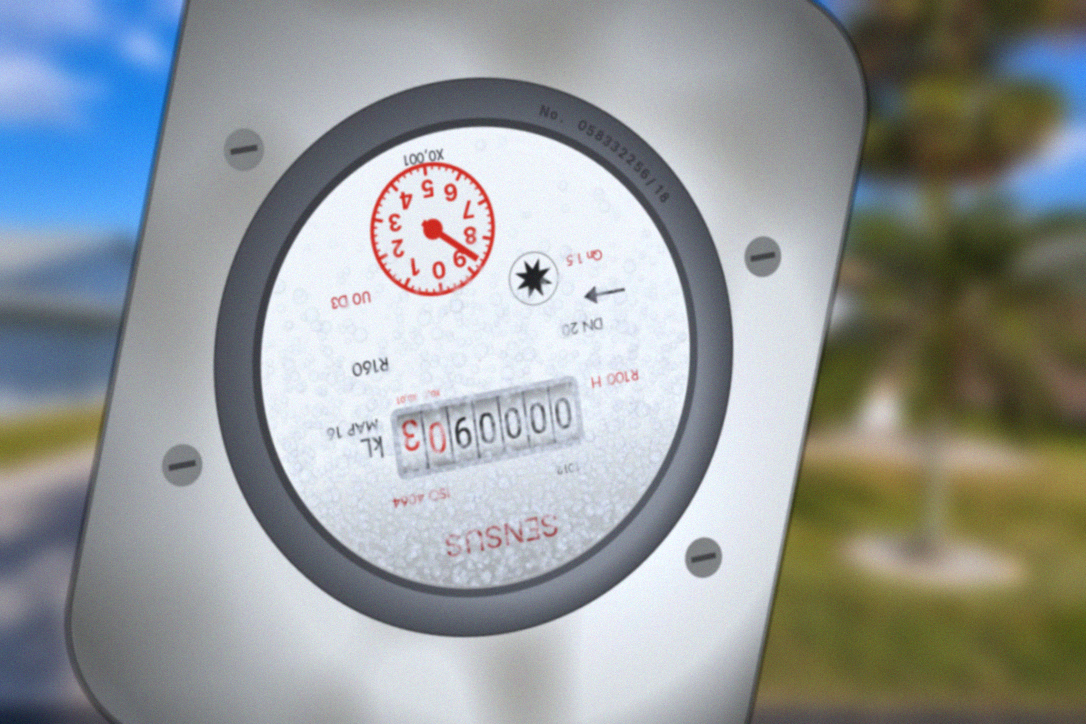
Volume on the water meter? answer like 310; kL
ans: 9.028; kL
